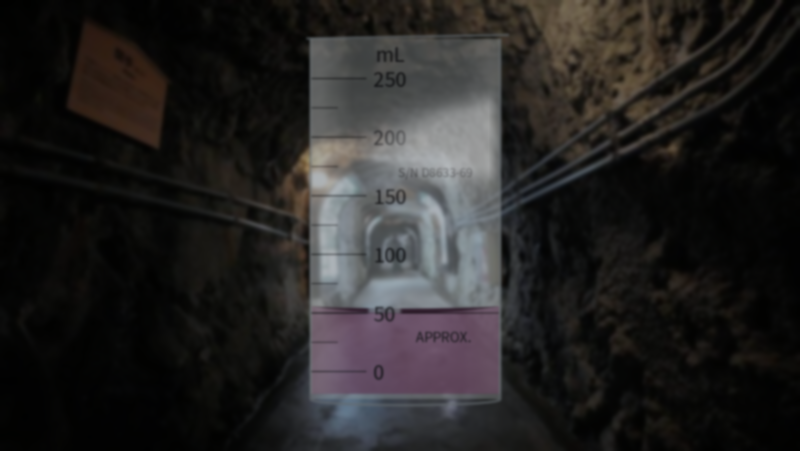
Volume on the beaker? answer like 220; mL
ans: 50; mL
